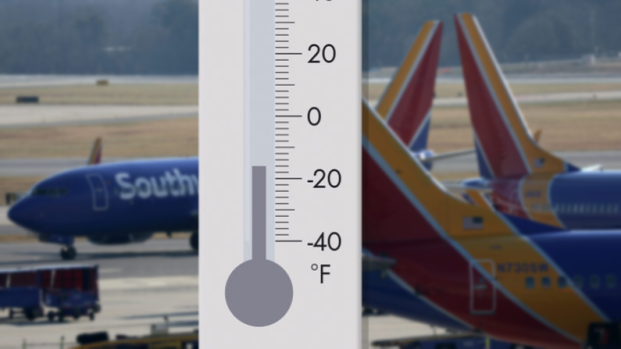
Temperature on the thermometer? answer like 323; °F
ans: -16; °F
